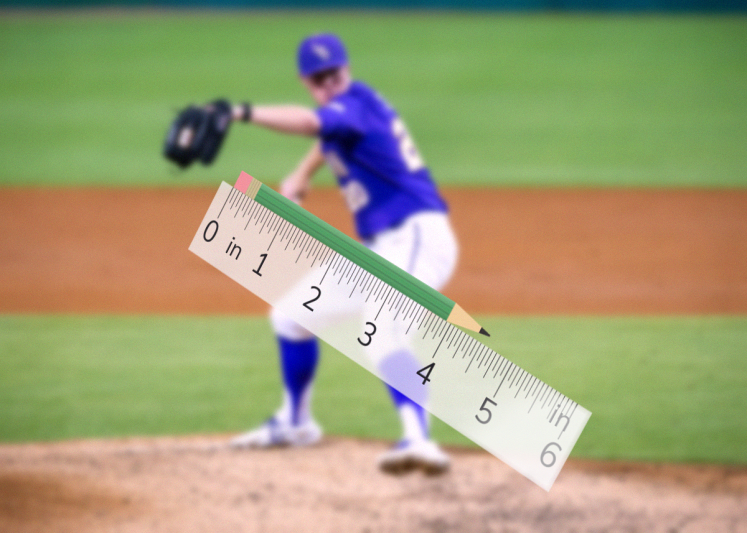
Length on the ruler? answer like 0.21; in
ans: 4.5625; in
